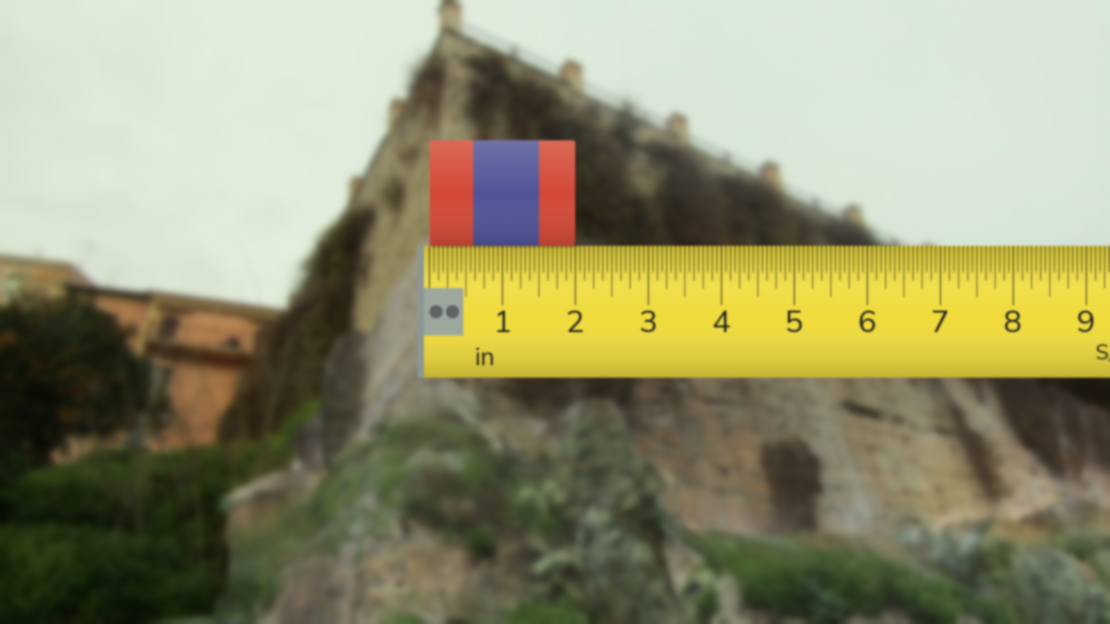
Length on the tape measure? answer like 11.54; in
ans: 2; in
